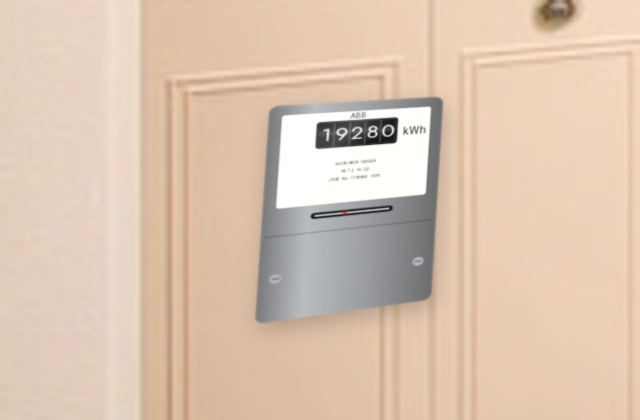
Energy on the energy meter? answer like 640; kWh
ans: 19280; kWh
